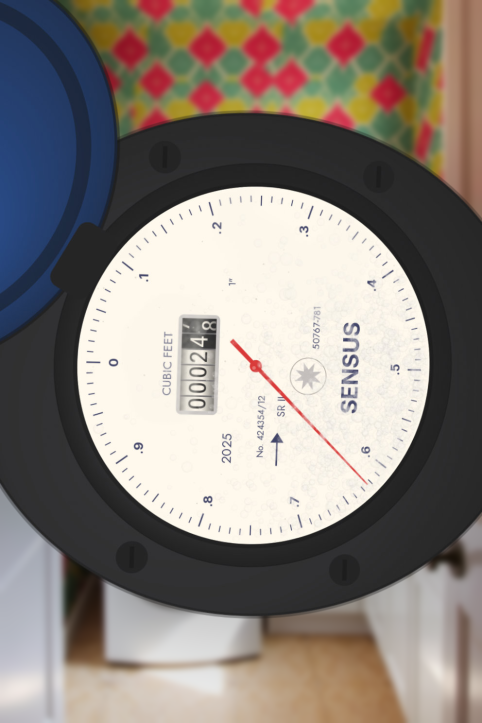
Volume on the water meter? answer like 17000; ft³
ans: 247.62; ft³
